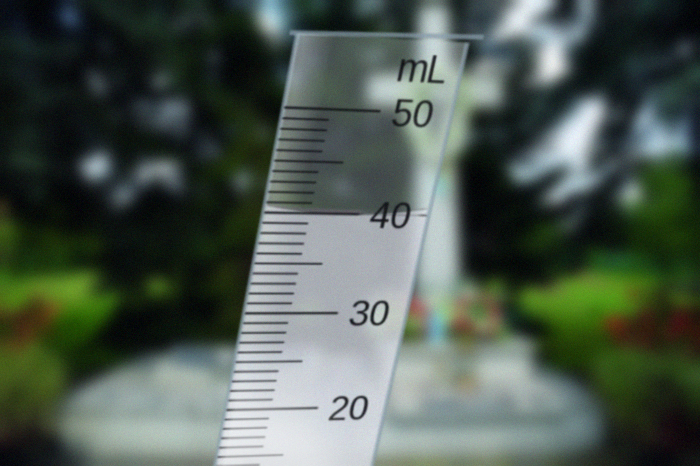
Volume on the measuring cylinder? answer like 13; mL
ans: 40; mL
